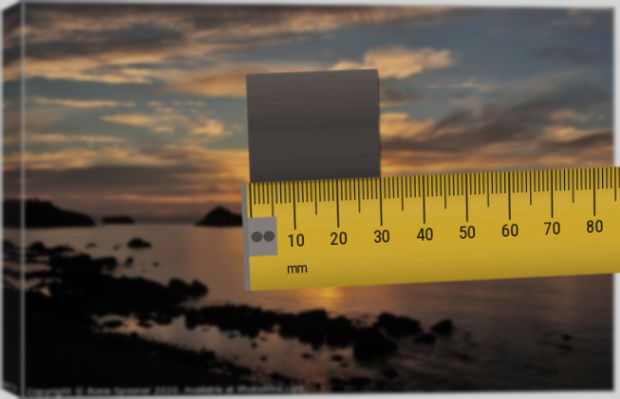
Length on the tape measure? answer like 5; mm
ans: 30; mm
